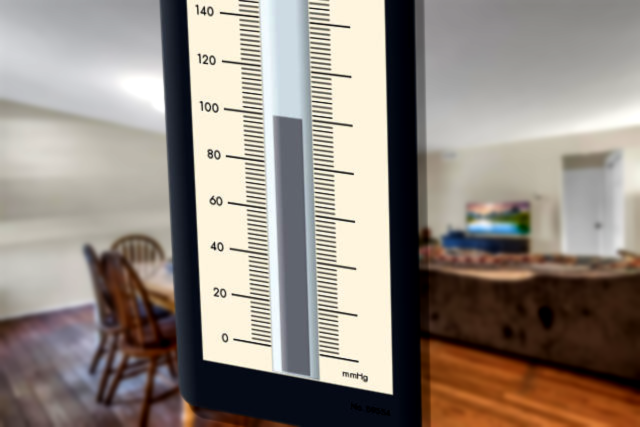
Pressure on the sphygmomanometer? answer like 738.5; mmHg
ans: 100; mmHg
